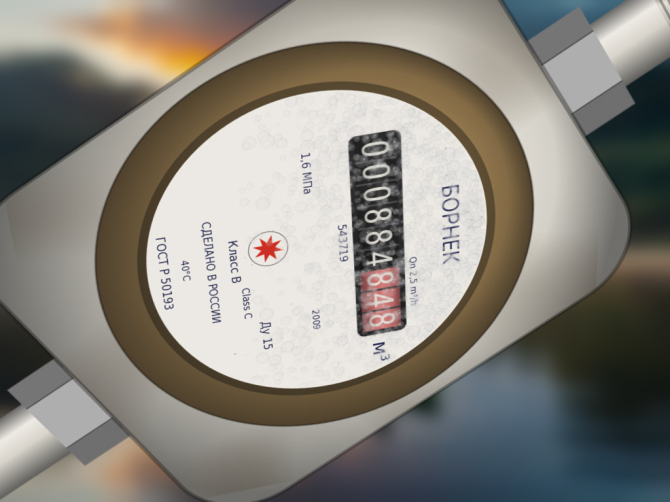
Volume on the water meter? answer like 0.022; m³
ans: 884.848; m³
